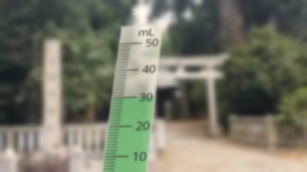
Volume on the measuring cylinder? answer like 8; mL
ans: 30; mL
